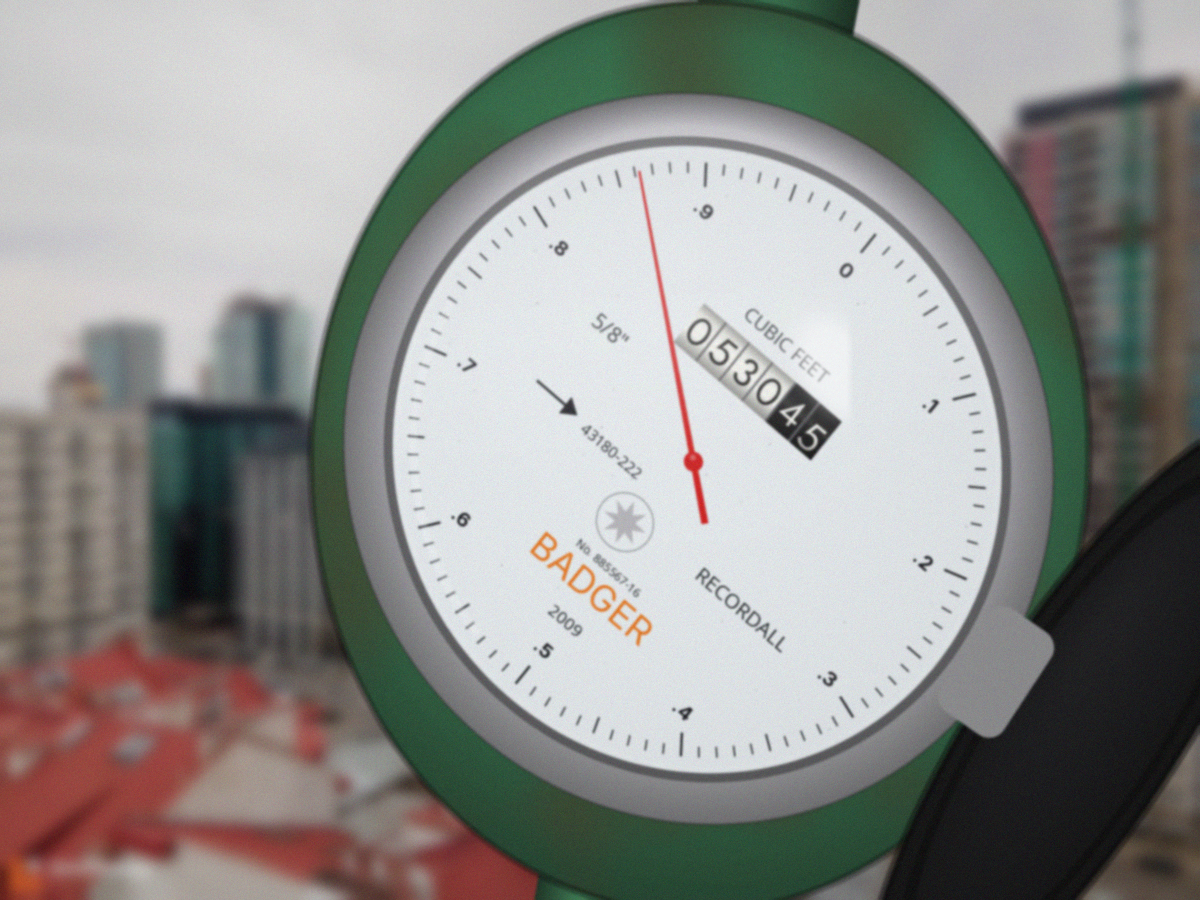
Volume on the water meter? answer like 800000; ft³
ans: 53044.86; ft³
